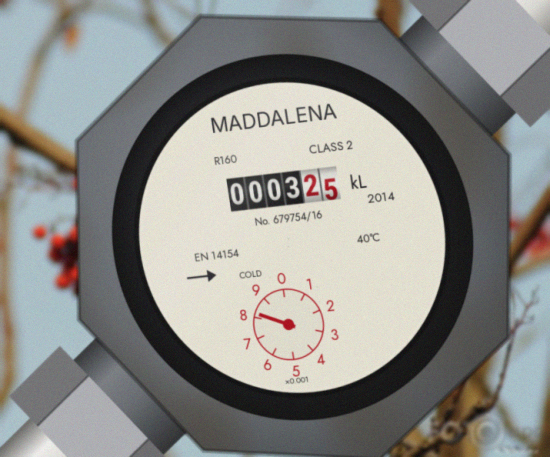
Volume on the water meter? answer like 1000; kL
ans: 3.248; kL
